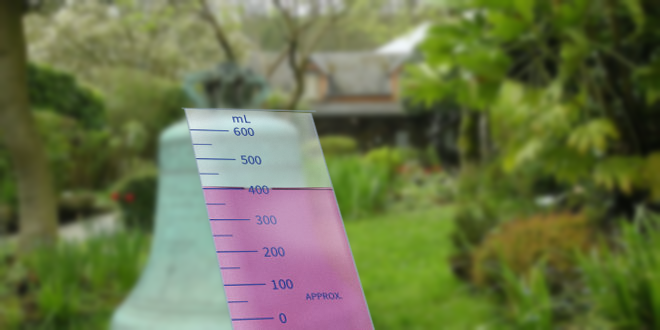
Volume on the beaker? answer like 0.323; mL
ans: 400; mL
